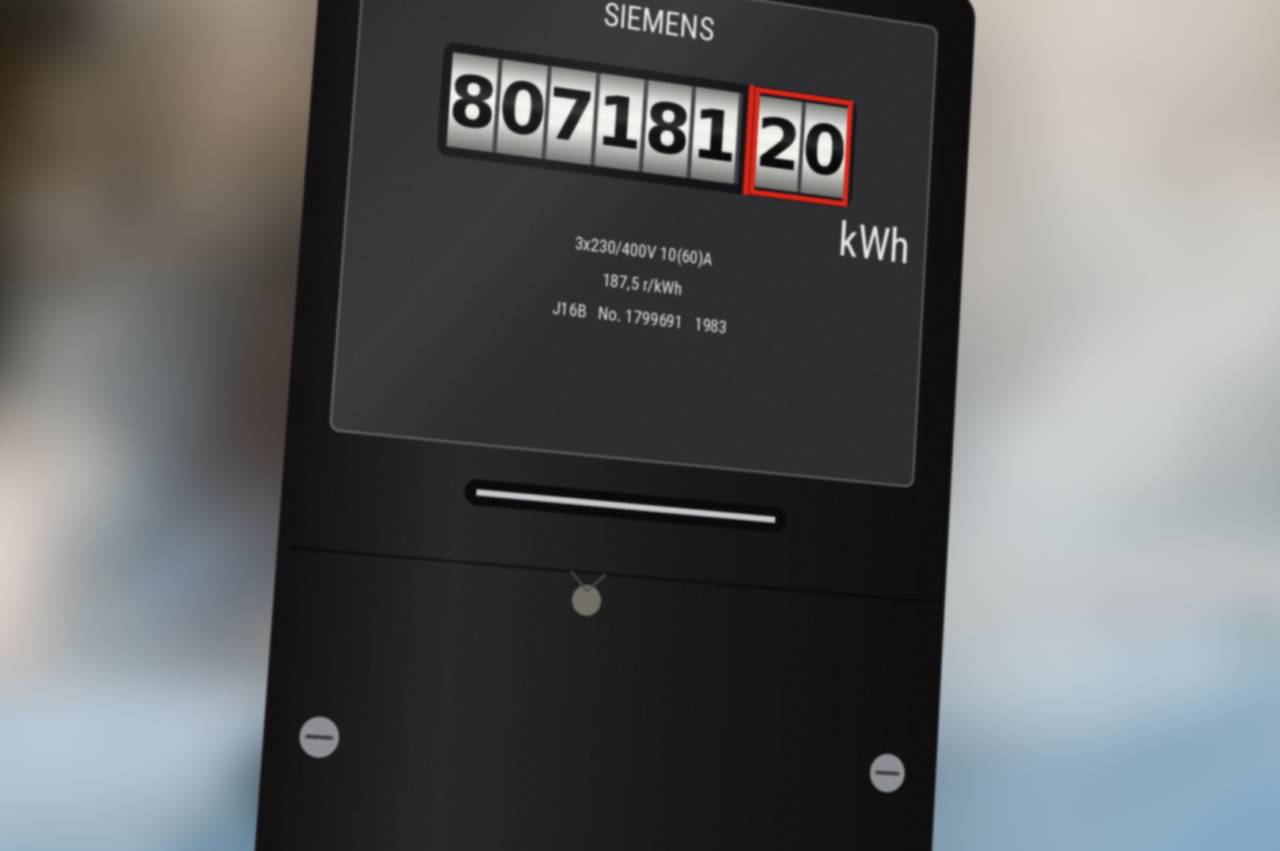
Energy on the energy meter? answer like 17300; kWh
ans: 807181.20; kWh
